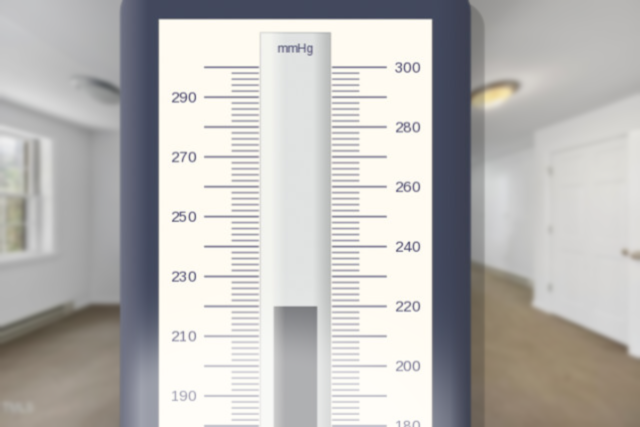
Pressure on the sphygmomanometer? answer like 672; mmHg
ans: 220; mmHg
